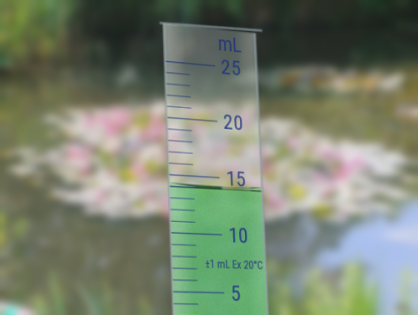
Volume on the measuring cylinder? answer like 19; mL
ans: 14; mL
